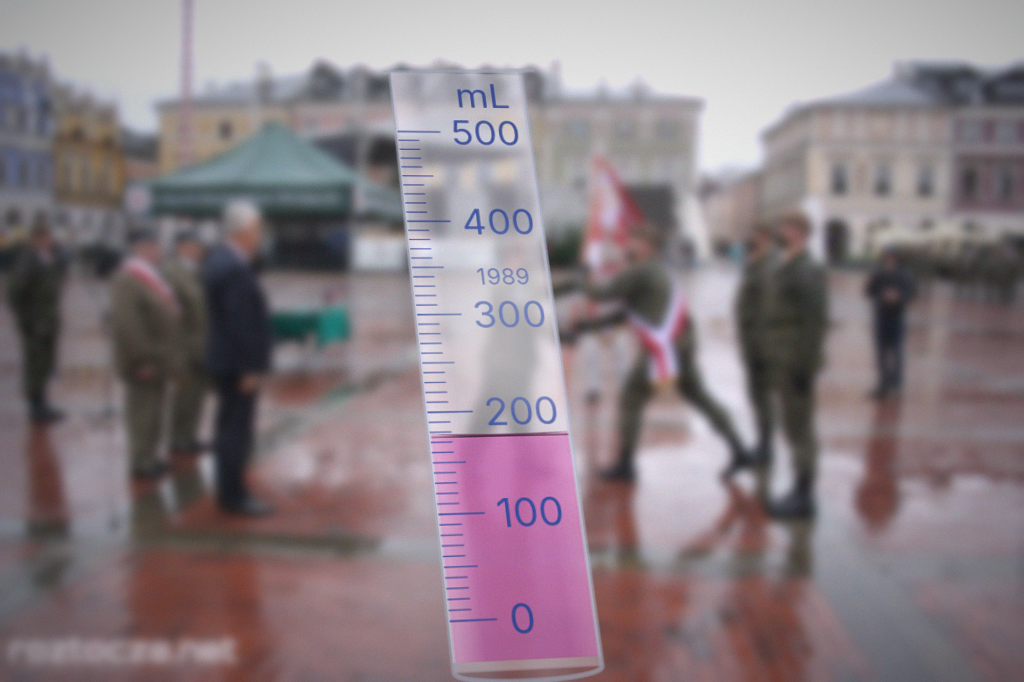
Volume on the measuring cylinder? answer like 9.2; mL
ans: 175; mL
